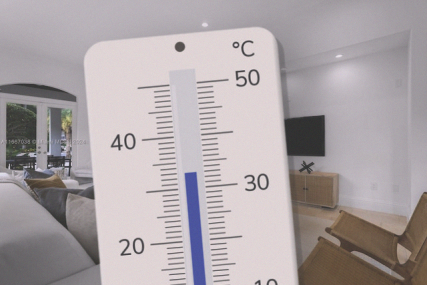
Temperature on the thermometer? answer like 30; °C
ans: 33; °C
